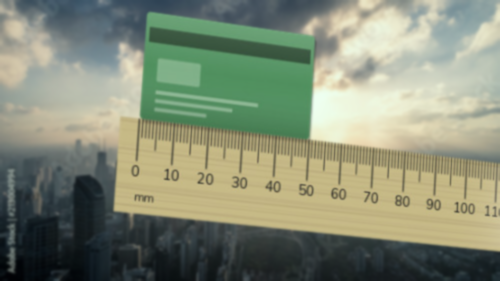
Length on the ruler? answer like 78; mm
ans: 50; mm
